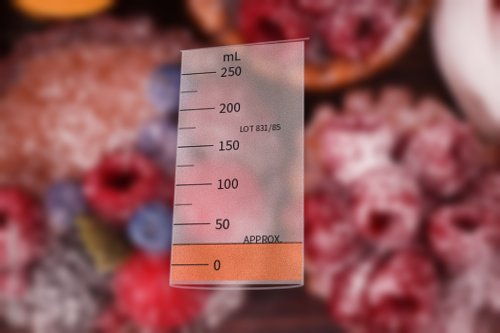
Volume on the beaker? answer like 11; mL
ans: 25; mL
